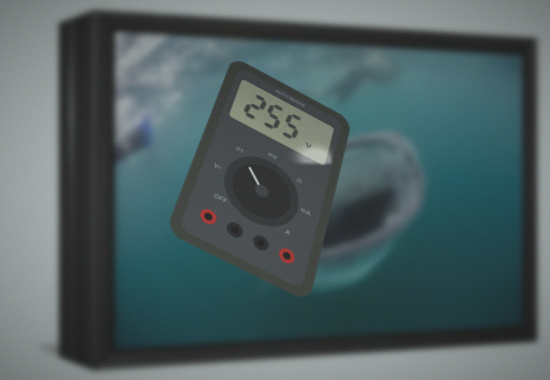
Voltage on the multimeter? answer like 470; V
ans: 255; V
